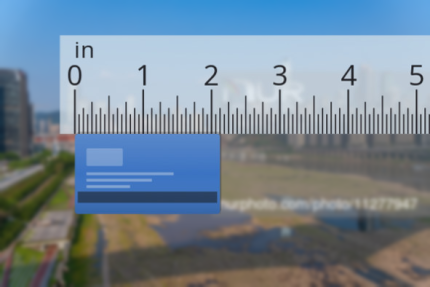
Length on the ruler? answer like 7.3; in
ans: 2.125; in
